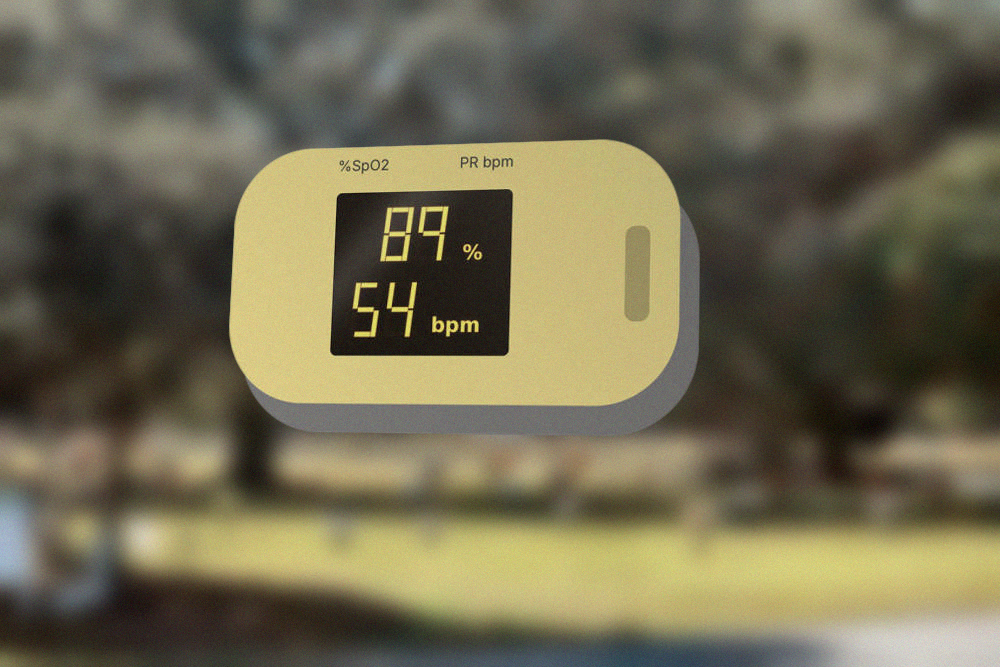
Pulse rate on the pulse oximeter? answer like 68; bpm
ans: 54; bpm
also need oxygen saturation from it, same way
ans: 89; %
